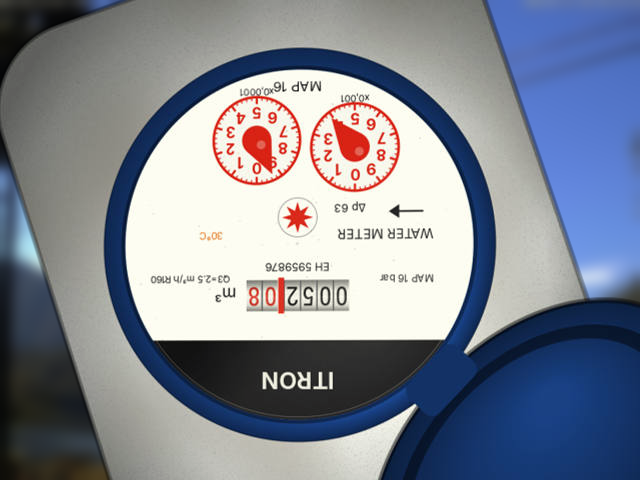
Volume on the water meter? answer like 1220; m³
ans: 52.0839; m³
